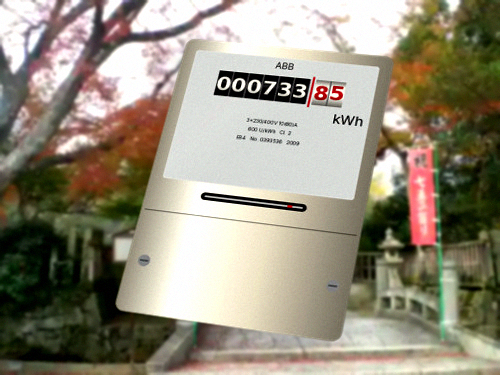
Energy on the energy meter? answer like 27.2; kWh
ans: 733.85; kWh
